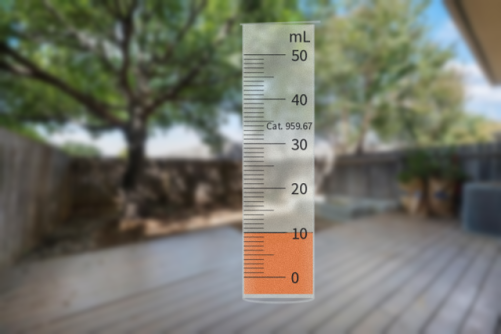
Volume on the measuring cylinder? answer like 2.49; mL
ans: 10; mL
